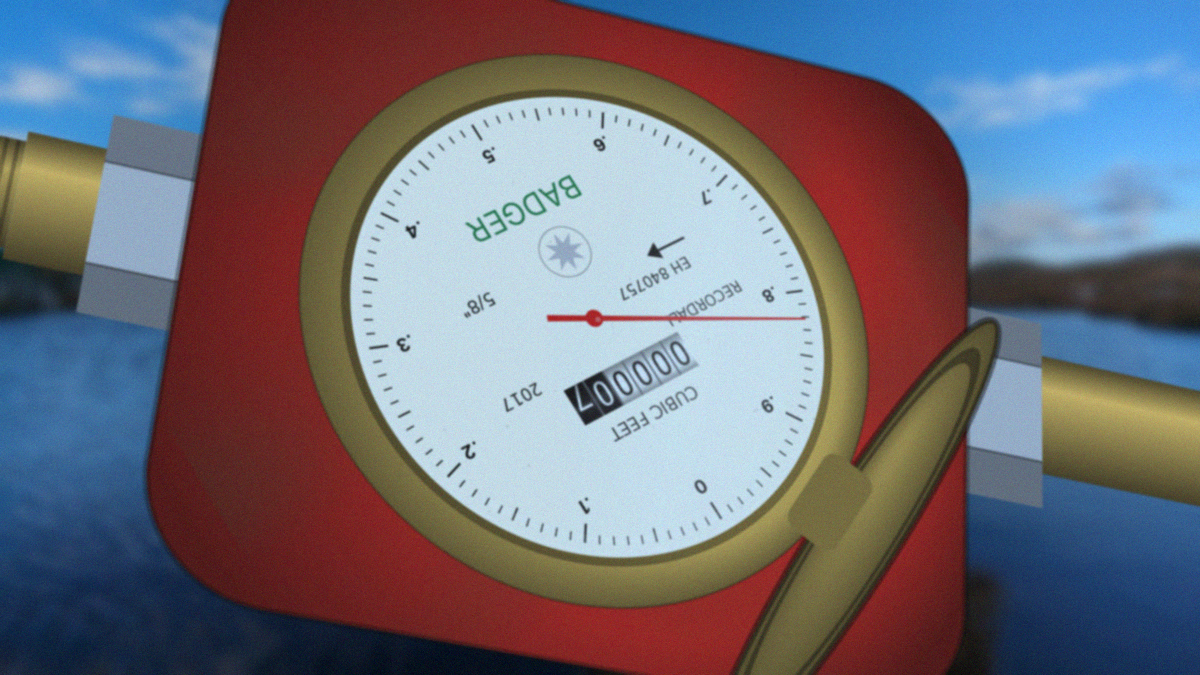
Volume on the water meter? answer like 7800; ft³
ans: 6.82; ft³
